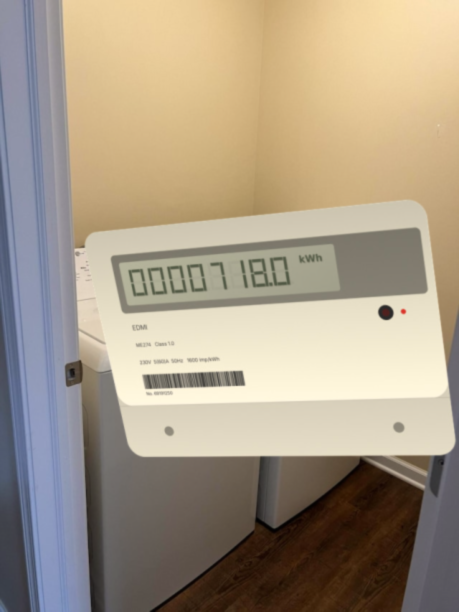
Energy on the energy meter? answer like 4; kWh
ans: 718.0; kWh
